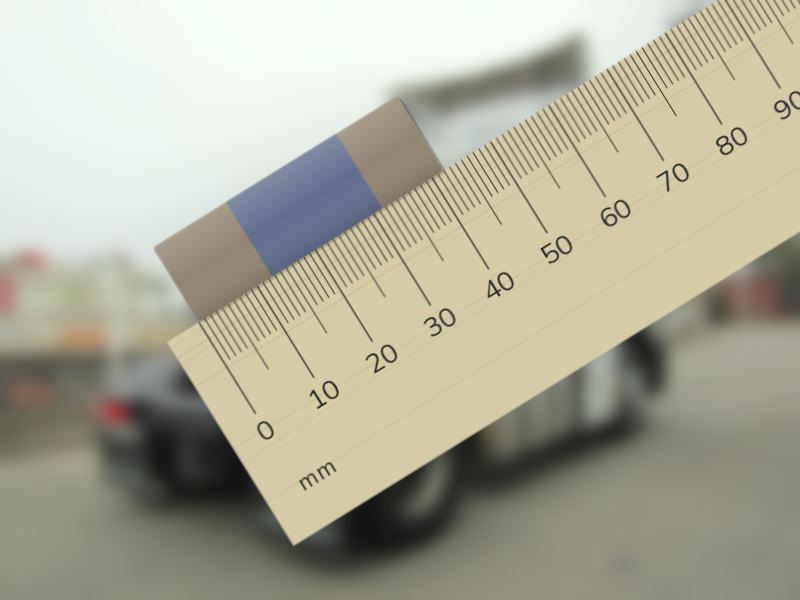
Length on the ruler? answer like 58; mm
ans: 42; mm
